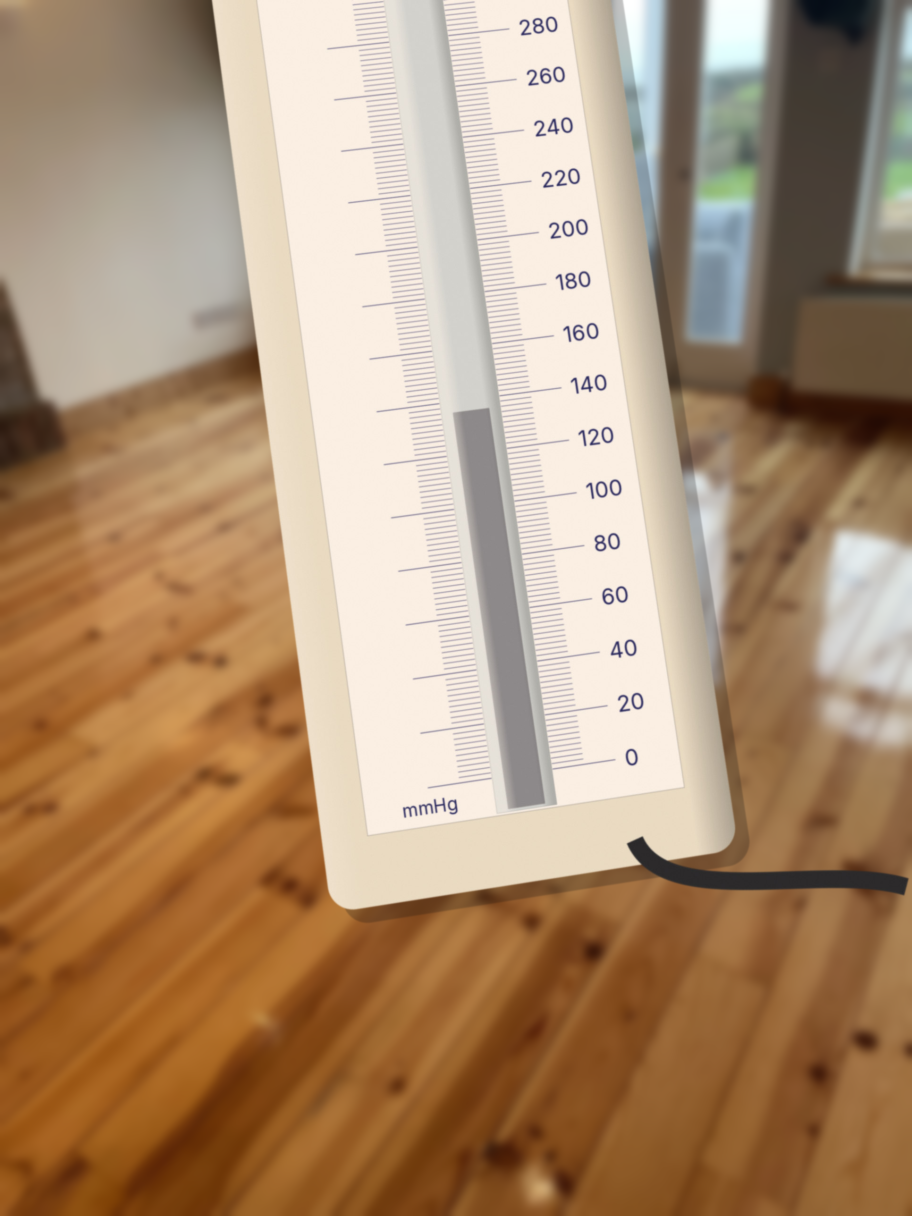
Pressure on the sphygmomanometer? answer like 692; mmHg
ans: 136; mmHg
